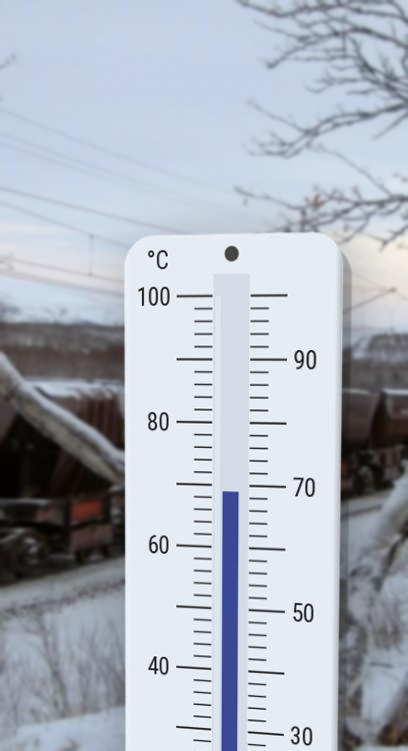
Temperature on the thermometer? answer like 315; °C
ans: 69; °C
